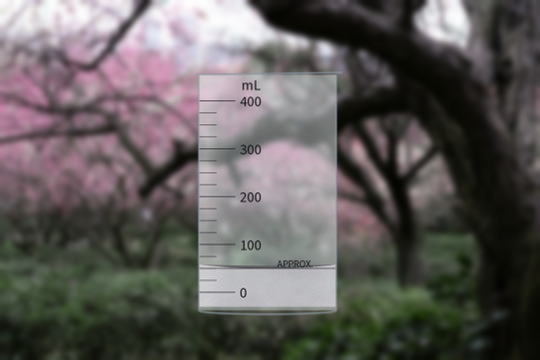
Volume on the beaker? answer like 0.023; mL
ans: 50; mL
